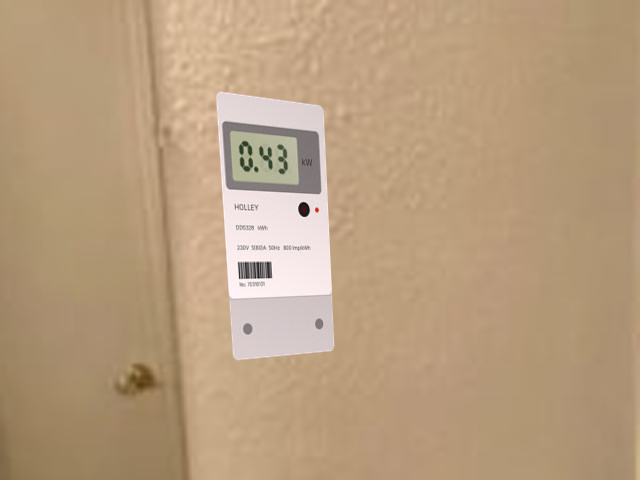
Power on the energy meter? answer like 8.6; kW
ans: 0.43; kW
